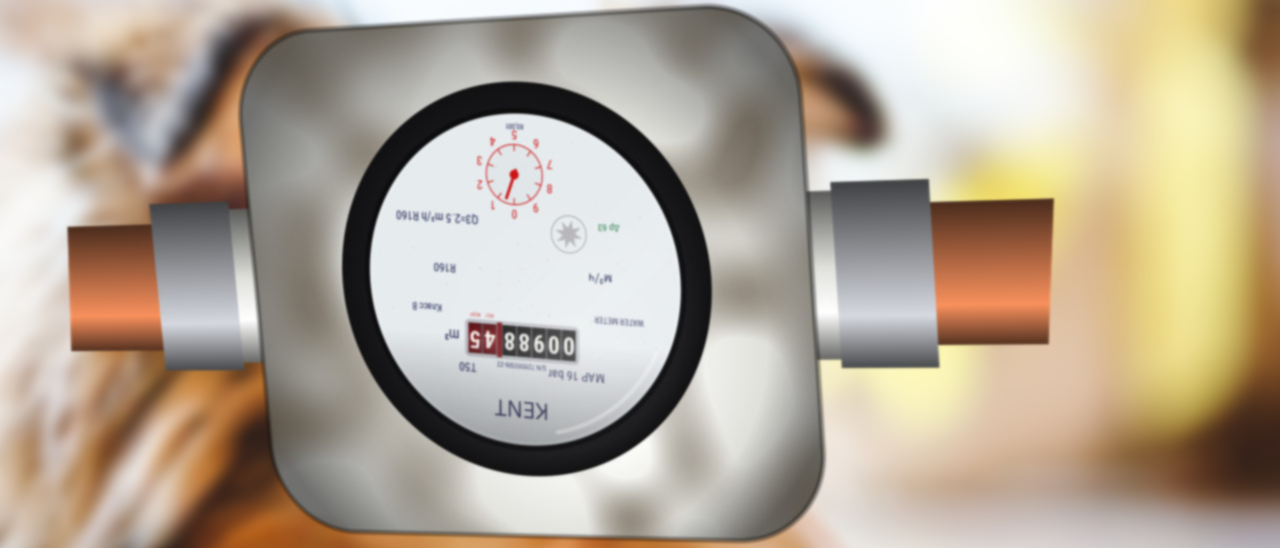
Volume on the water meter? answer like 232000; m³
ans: 988.450; m³
